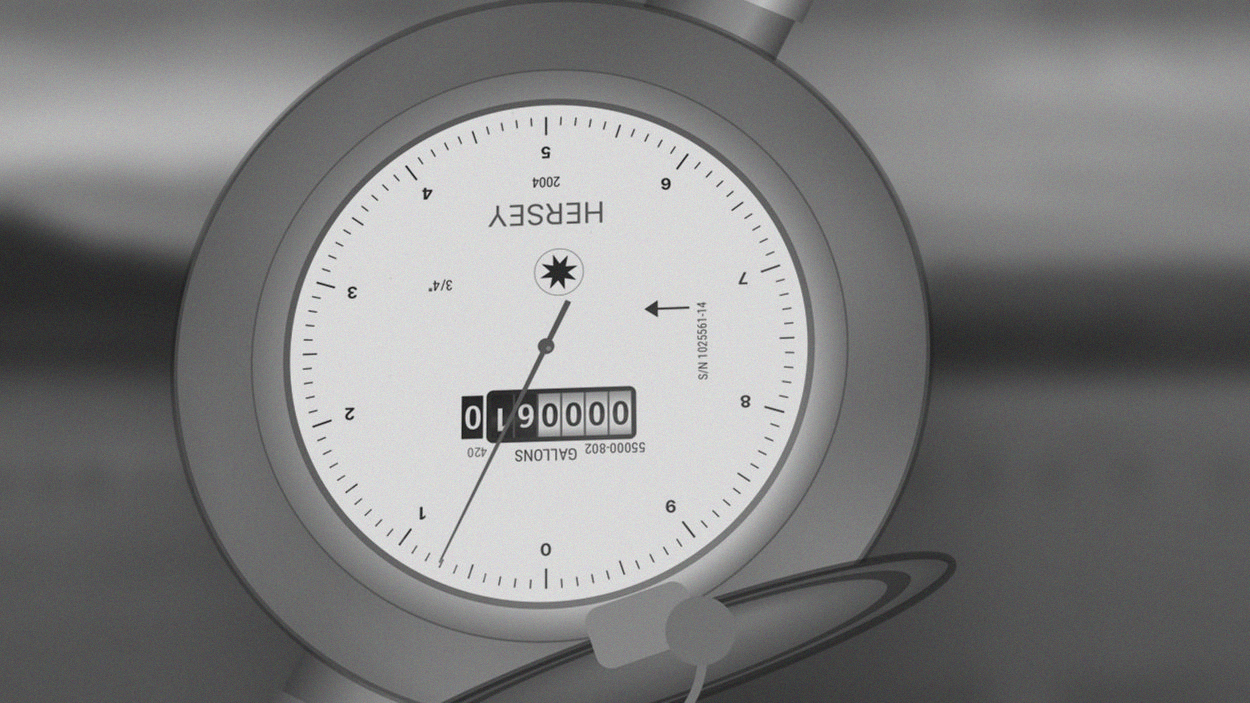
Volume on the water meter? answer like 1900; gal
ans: 610.7; gal
